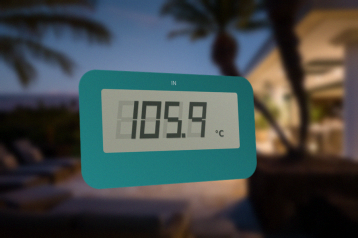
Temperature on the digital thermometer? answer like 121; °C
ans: 105.9; °C
